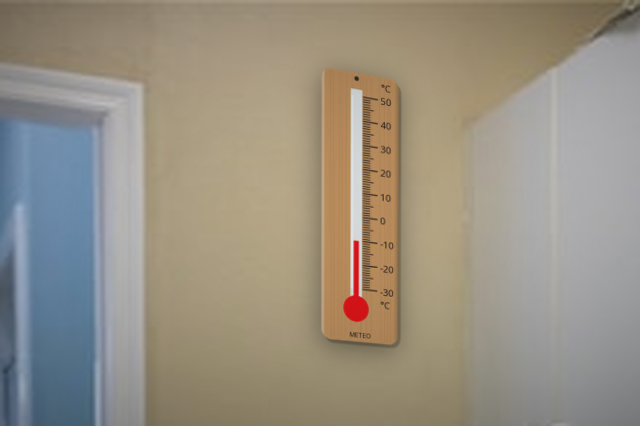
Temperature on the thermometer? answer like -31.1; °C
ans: -10; °C
